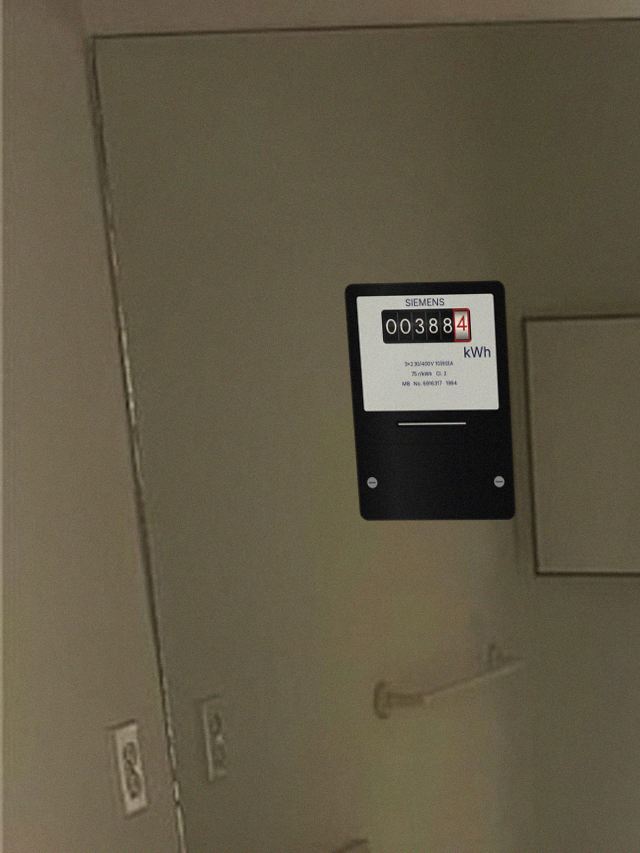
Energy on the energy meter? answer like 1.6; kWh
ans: 388.4; kWh
